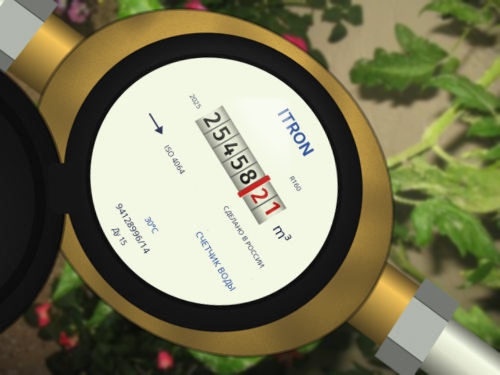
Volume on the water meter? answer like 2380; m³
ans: 25458.21; m³
